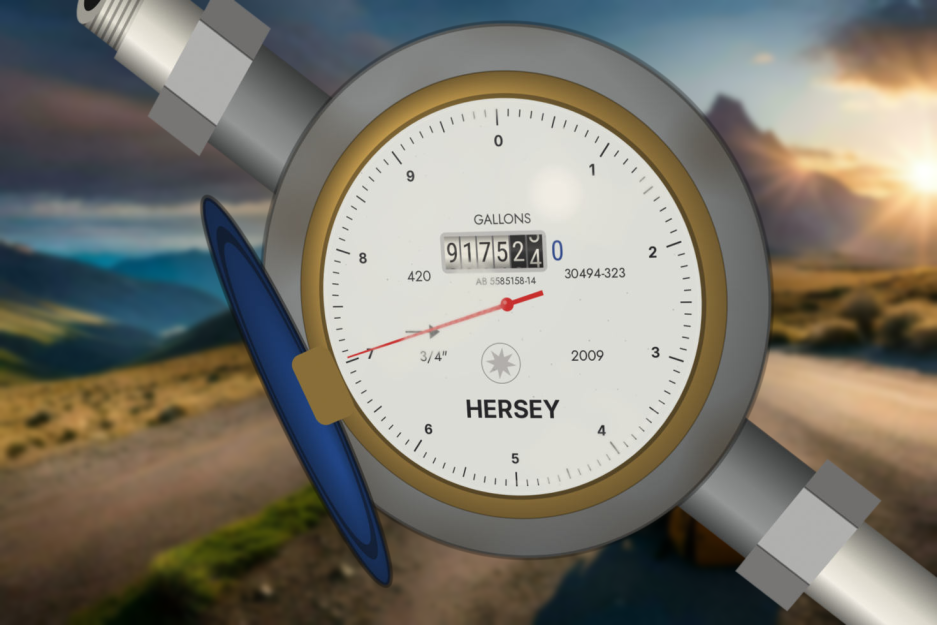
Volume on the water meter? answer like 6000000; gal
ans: 9175237.0; gal
